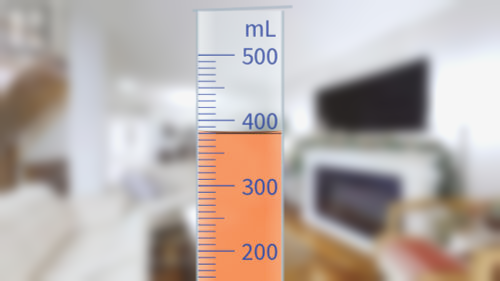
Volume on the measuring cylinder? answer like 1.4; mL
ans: 380; mL
